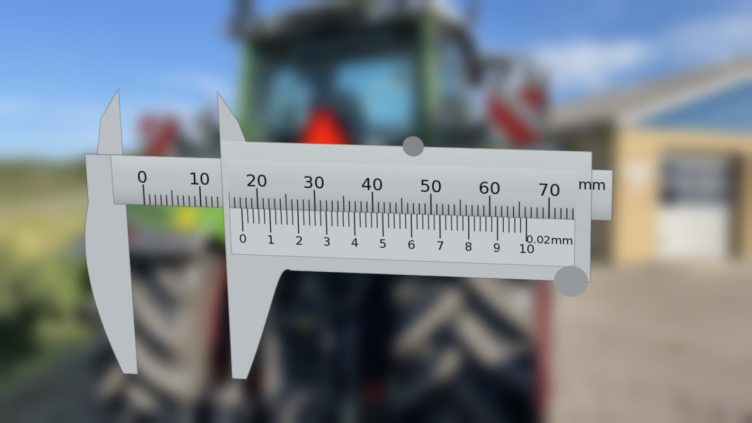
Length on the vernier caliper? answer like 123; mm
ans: 17.2; mm
